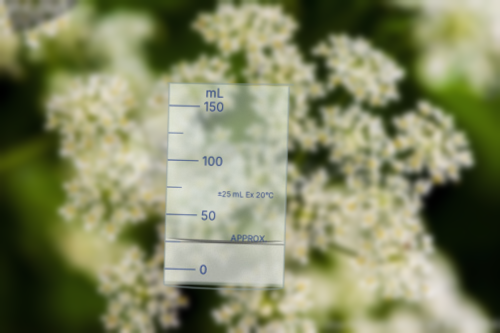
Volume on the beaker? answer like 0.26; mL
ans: 25; mL
